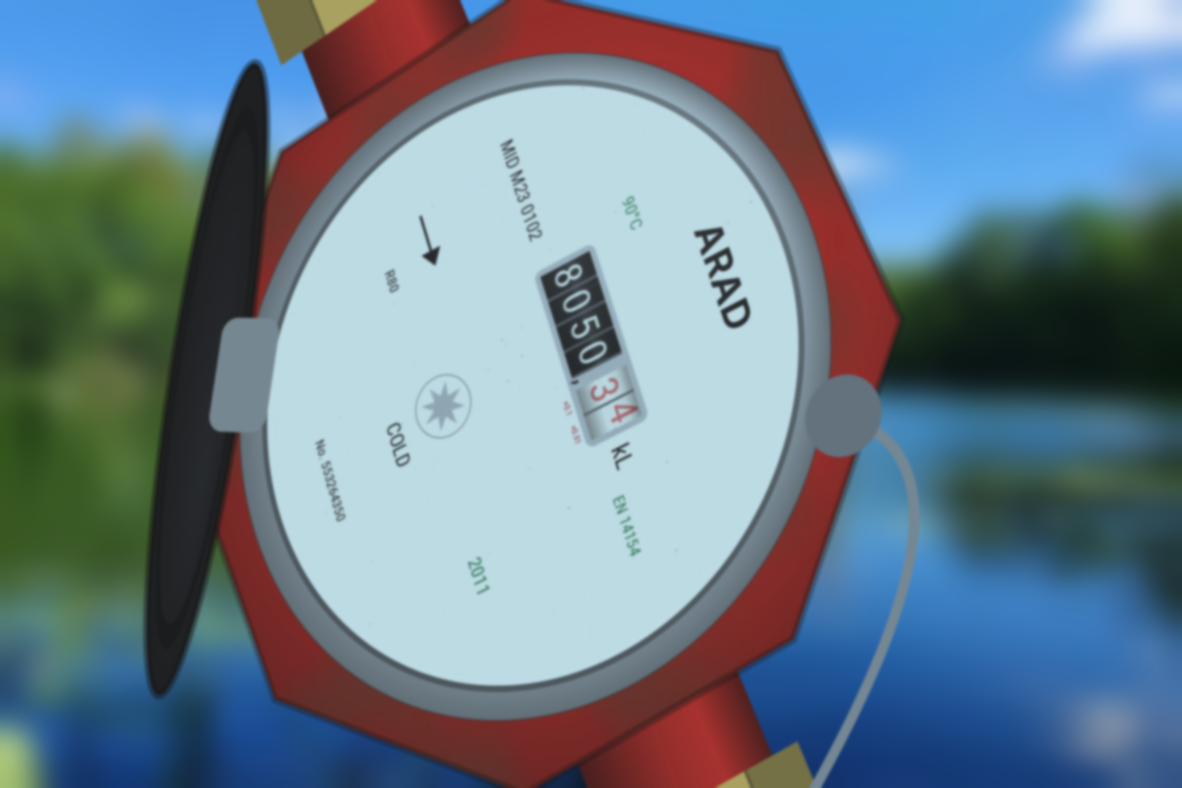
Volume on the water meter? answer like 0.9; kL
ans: 8050.34; kL
